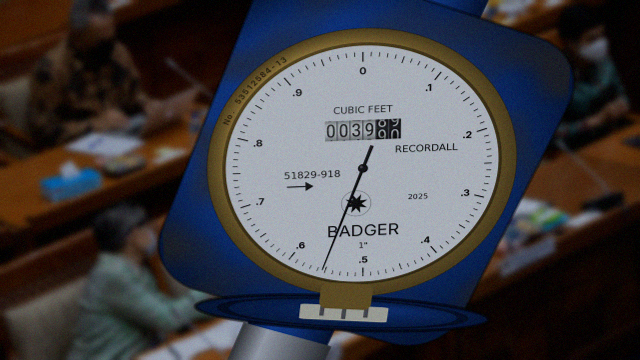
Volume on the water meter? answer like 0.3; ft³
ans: 3989.55; ft³
